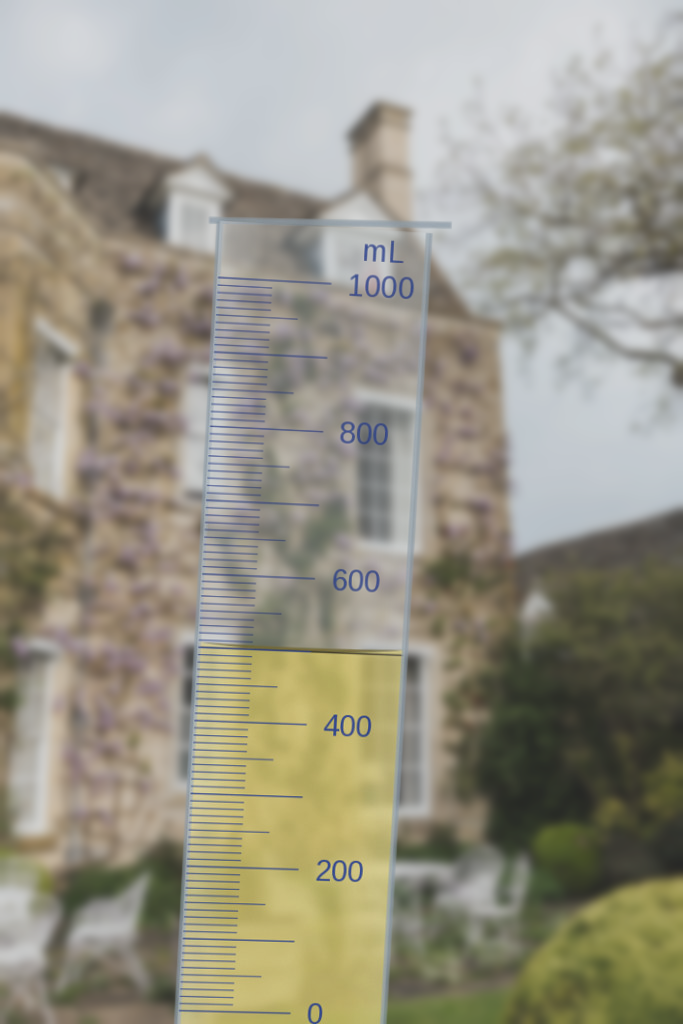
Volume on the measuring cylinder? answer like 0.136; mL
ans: 500; mL
